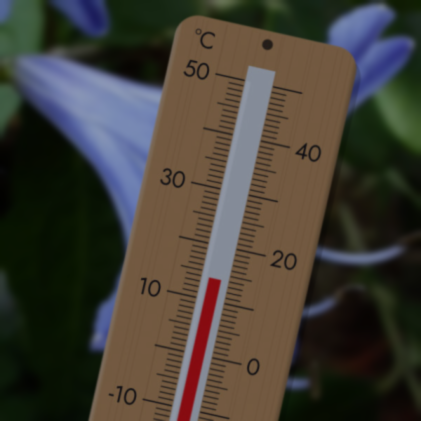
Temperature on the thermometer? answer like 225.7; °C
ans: 14; °C
